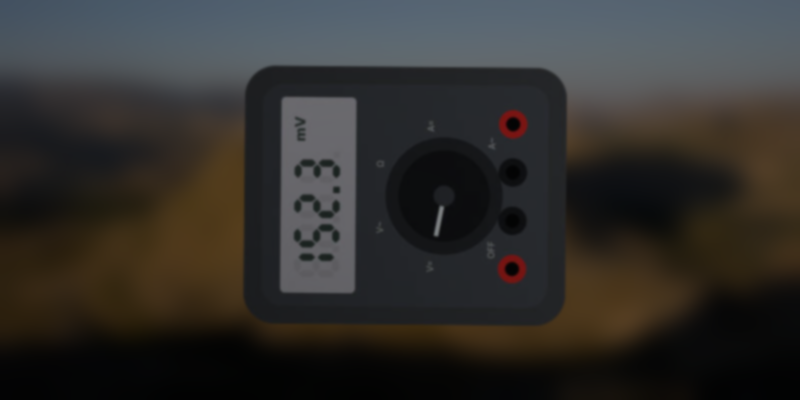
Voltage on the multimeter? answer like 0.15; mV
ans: 152.3; mV
